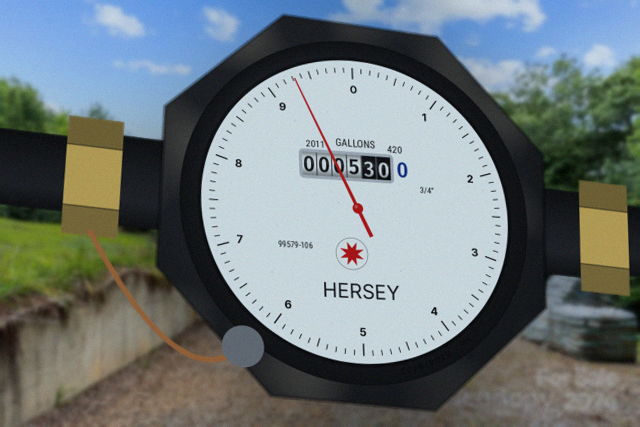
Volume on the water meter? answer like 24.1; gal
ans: 5299.3; gal
